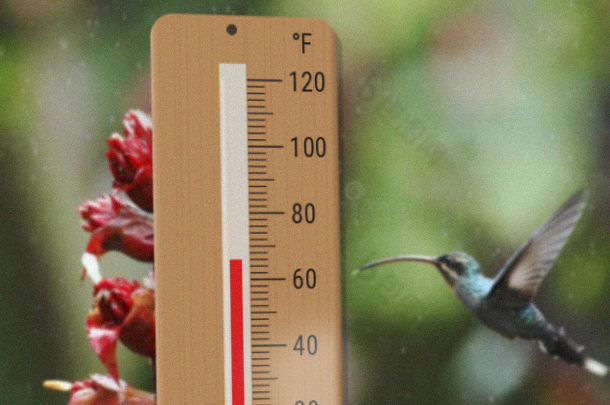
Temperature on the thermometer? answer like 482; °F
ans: 66; °F
